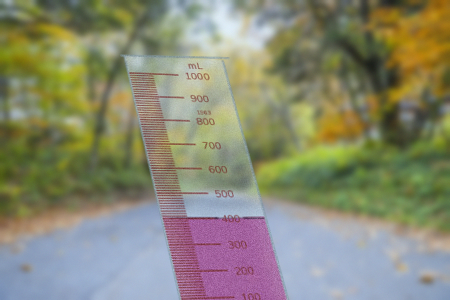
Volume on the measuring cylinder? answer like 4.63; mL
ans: 400; mL
